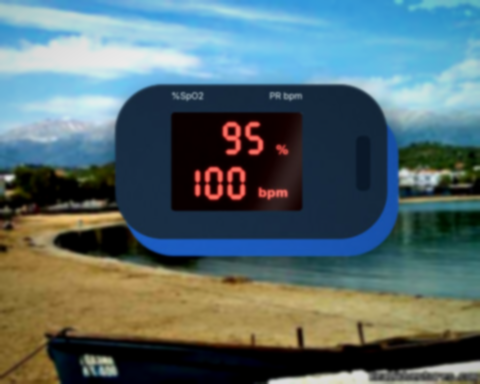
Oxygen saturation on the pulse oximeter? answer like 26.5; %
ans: 95; %
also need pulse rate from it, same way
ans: 100; bpm
